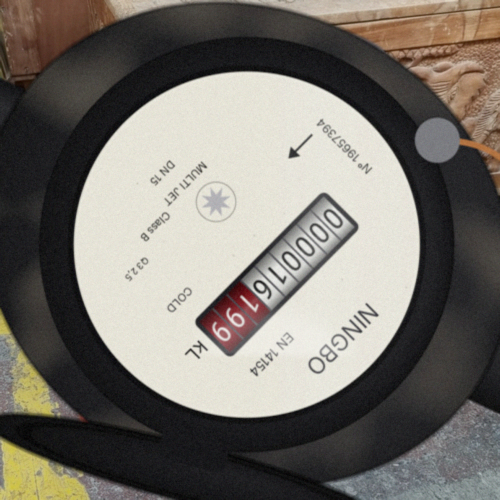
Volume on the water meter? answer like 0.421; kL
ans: 16.199; kL
